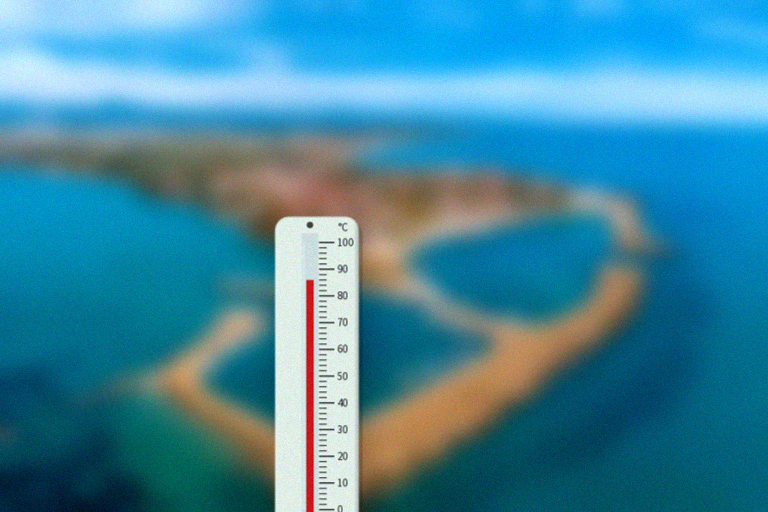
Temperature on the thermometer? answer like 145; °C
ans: 86; °C
